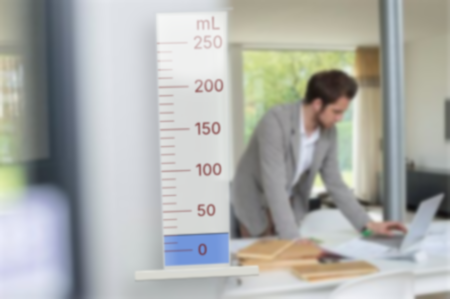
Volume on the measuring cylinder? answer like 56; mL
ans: 20; mL
